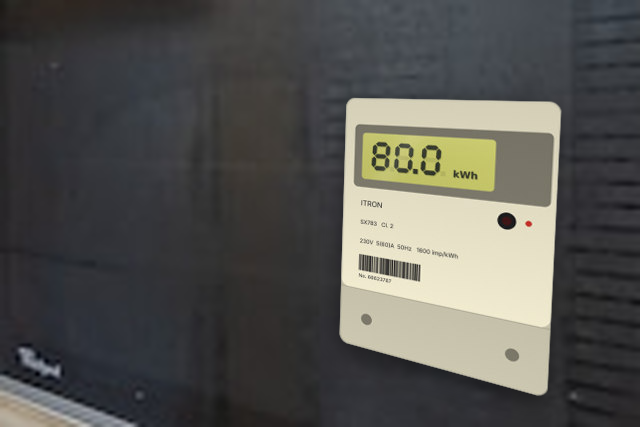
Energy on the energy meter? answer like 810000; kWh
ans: 80.0; kWh
